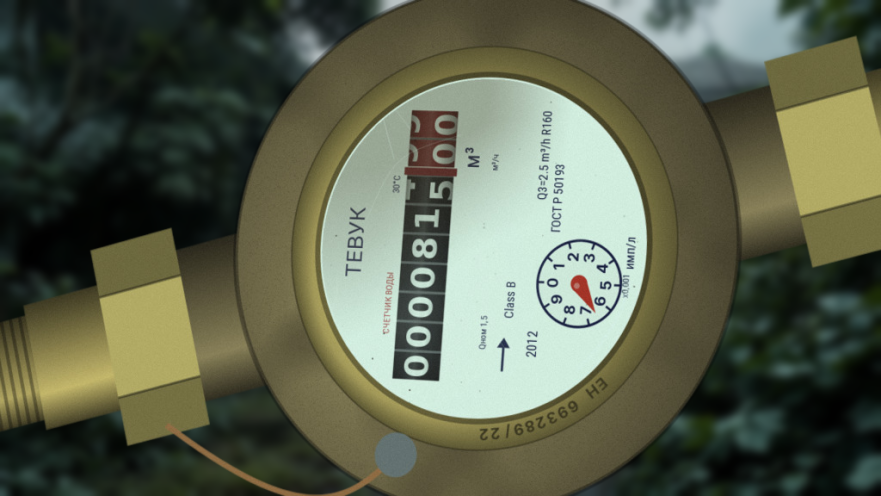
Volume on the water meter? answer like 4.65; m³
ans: 814.996; m³
